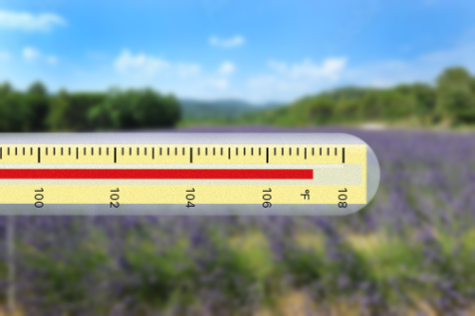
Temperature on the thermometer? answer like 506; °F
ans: 107.2; °F
